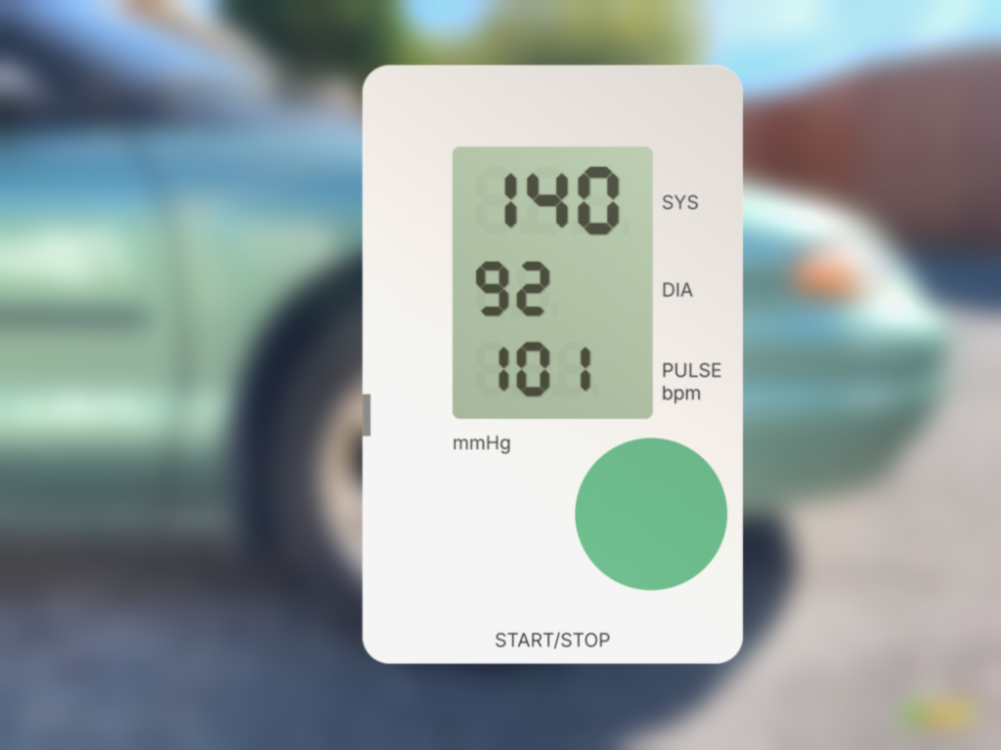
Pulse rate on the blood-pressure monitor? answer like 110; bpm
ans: 101; bpm
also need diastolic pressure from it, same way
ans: 92; mmHg
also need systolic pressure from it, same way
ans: 140; mmHg
